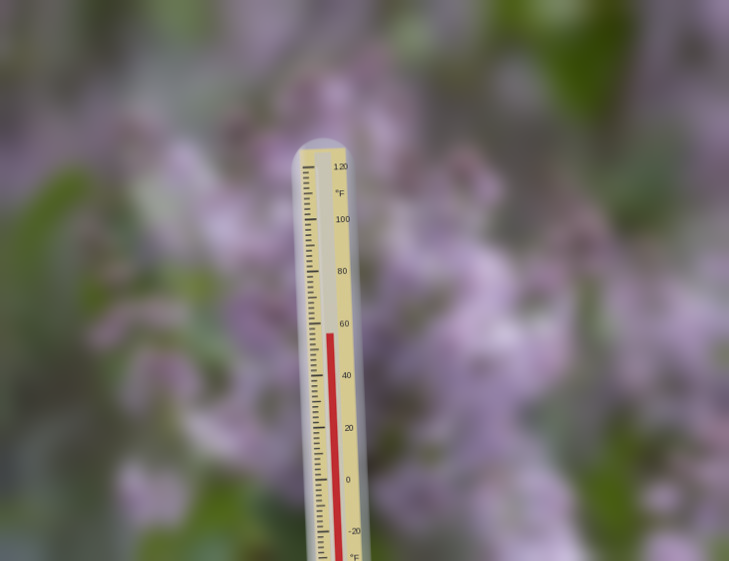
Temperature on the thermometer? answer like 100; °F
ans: 56; °F
